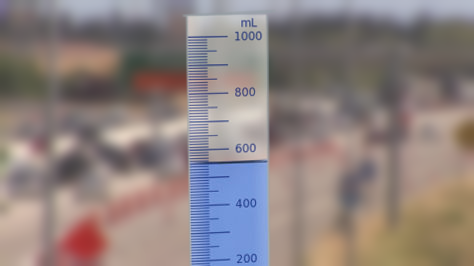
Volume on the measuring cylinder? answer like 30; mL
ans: 550; mL
